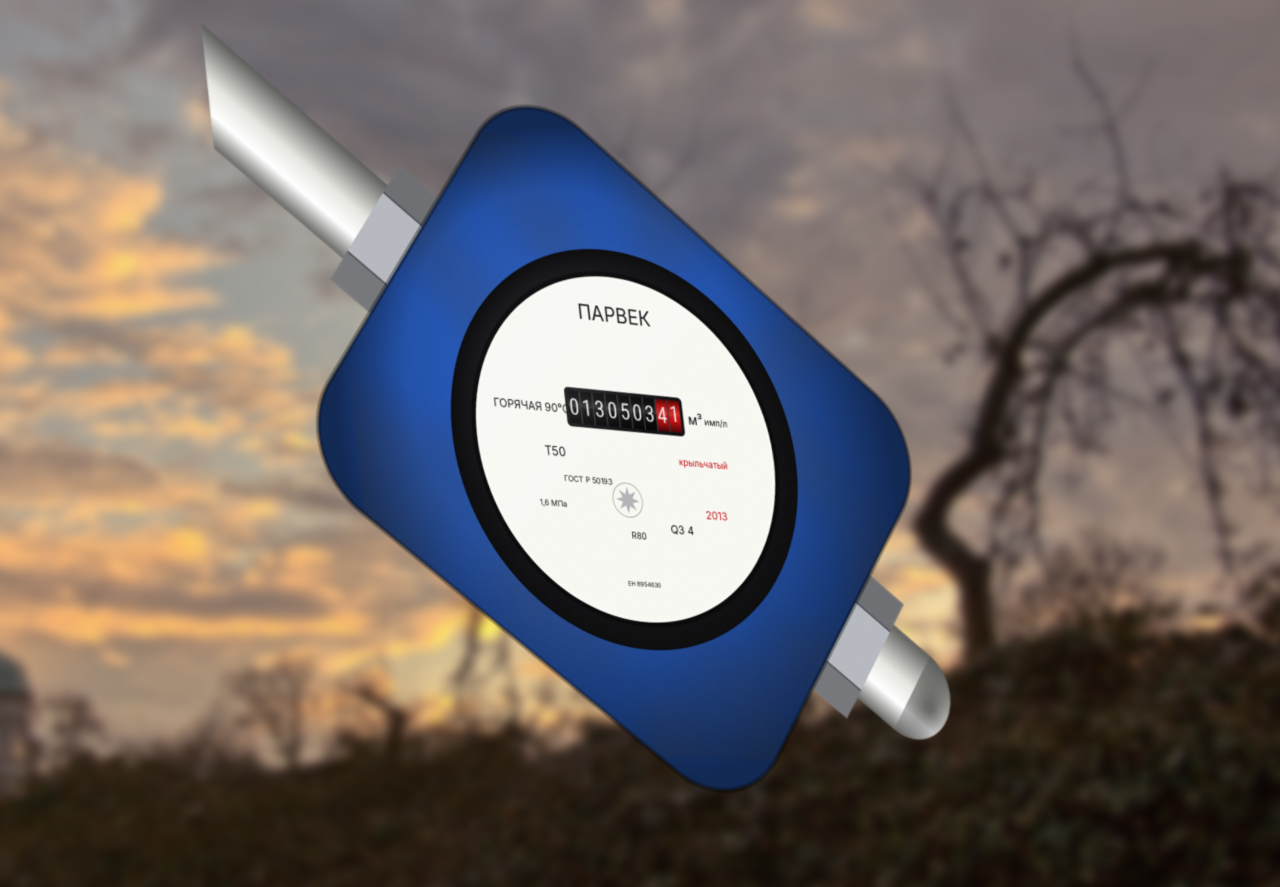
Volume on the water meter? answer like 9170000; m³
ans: 130503.41; m³
